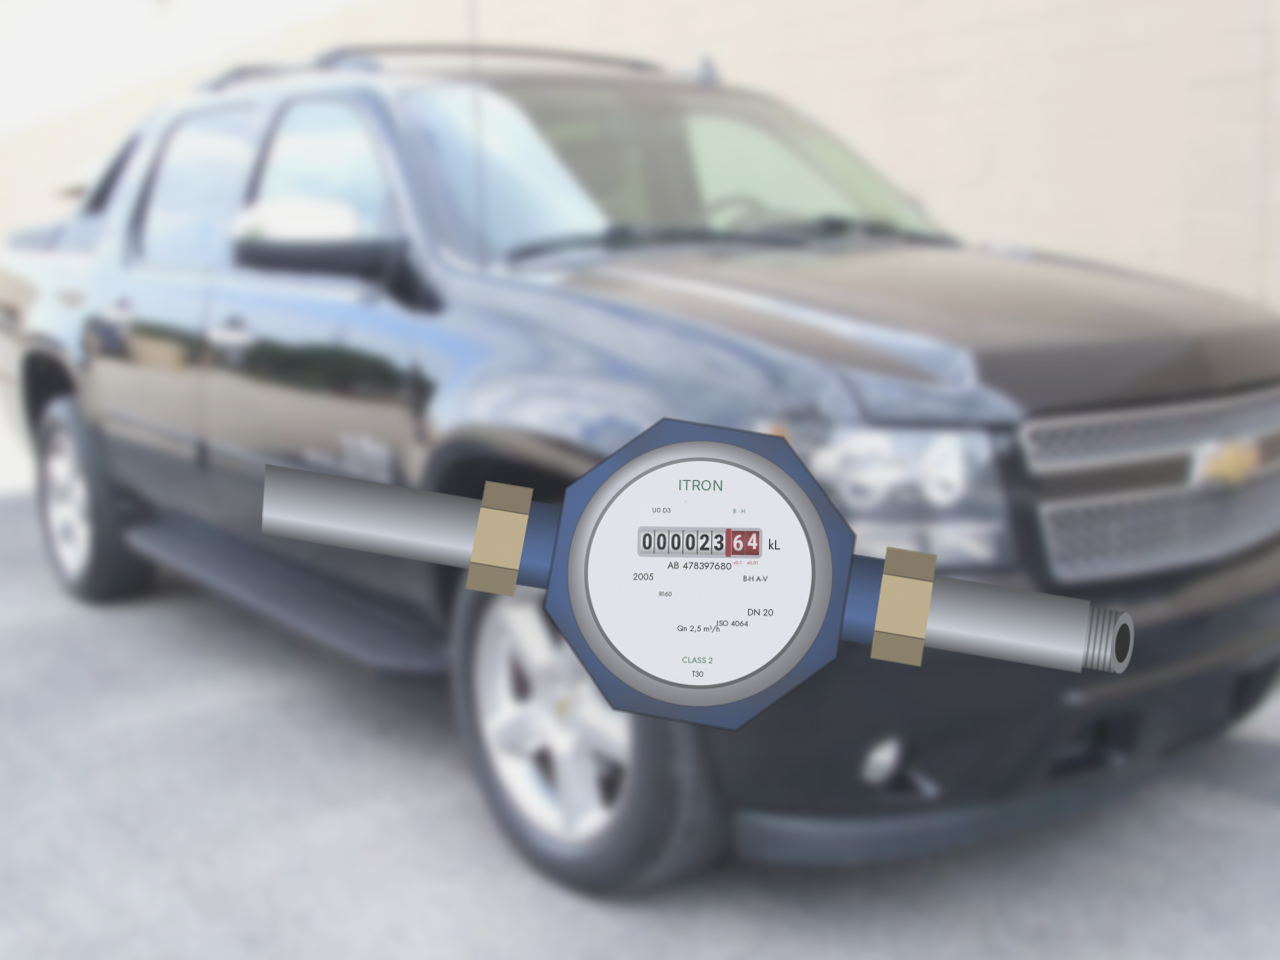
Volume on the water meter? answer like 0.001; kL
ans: 23.64; kL
